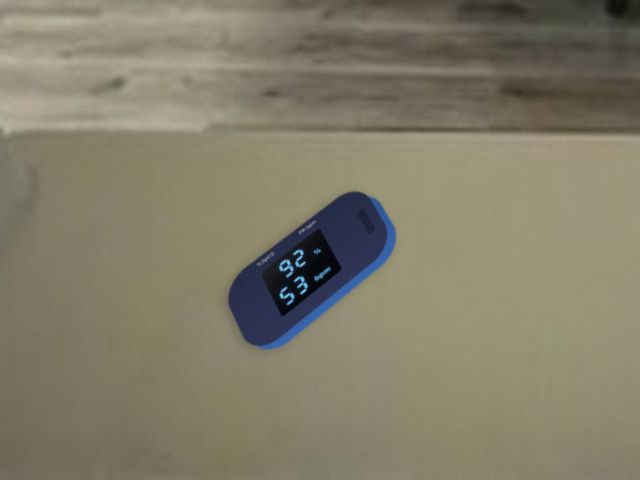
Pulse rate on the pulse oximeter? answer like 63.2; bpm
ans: 53; bpm
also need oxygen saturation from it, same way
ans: 92; %
